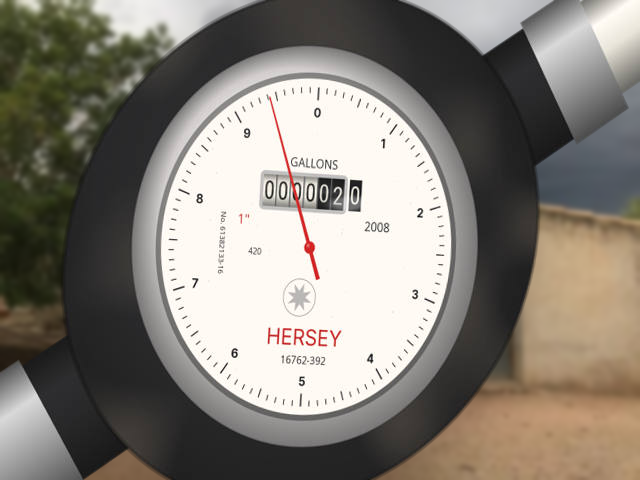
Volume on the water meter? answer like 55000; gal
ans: 19.4; gal
